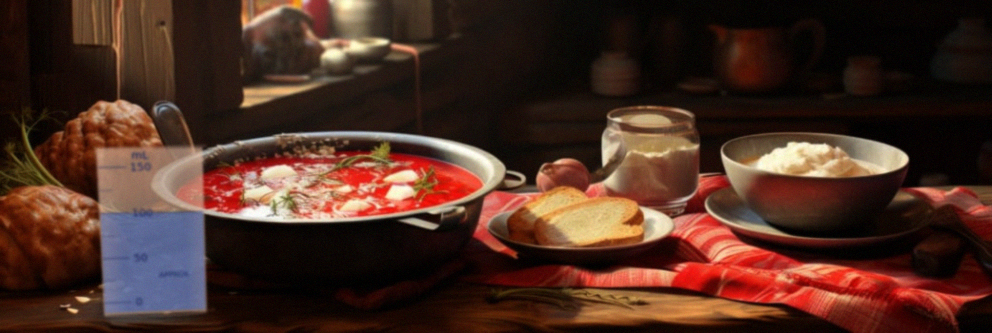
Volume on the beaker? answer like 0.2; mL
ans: 100; mL
